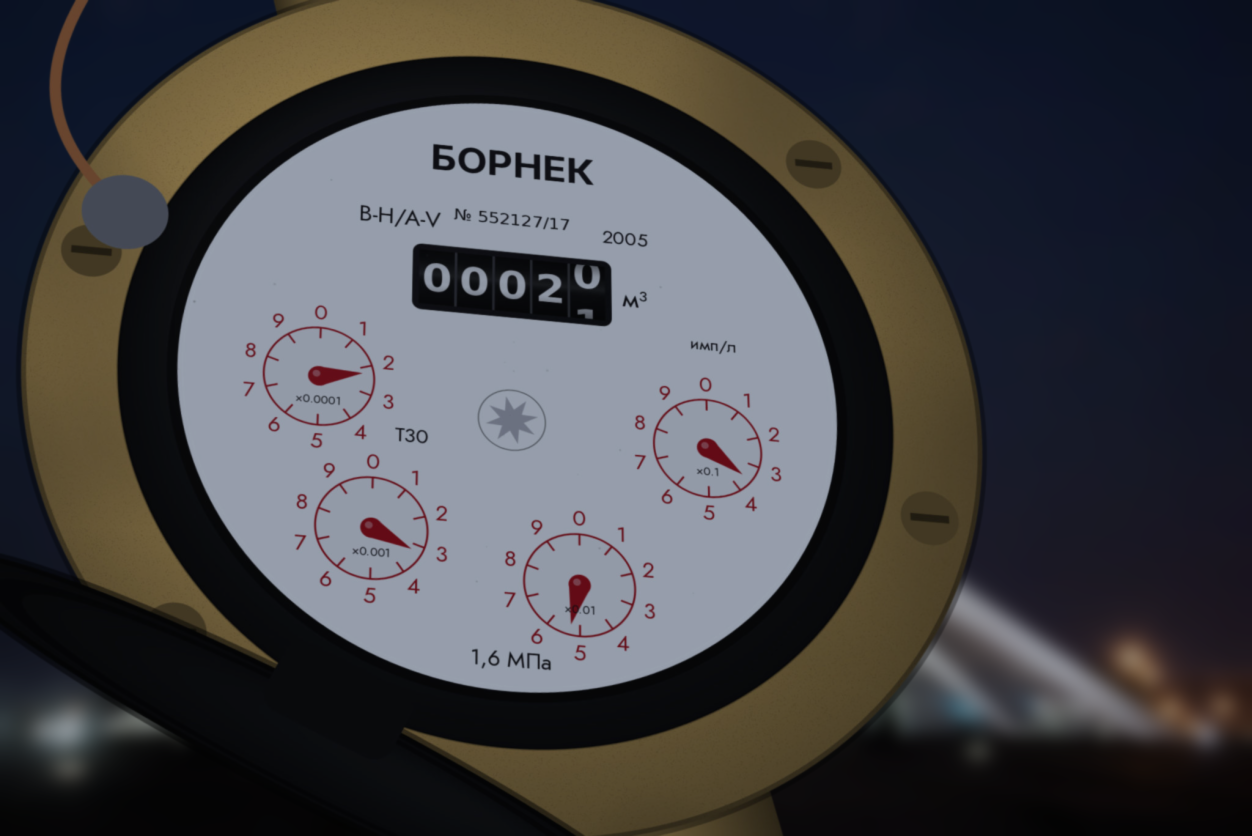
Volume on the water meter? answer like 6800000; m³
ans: 20.3532; m³
